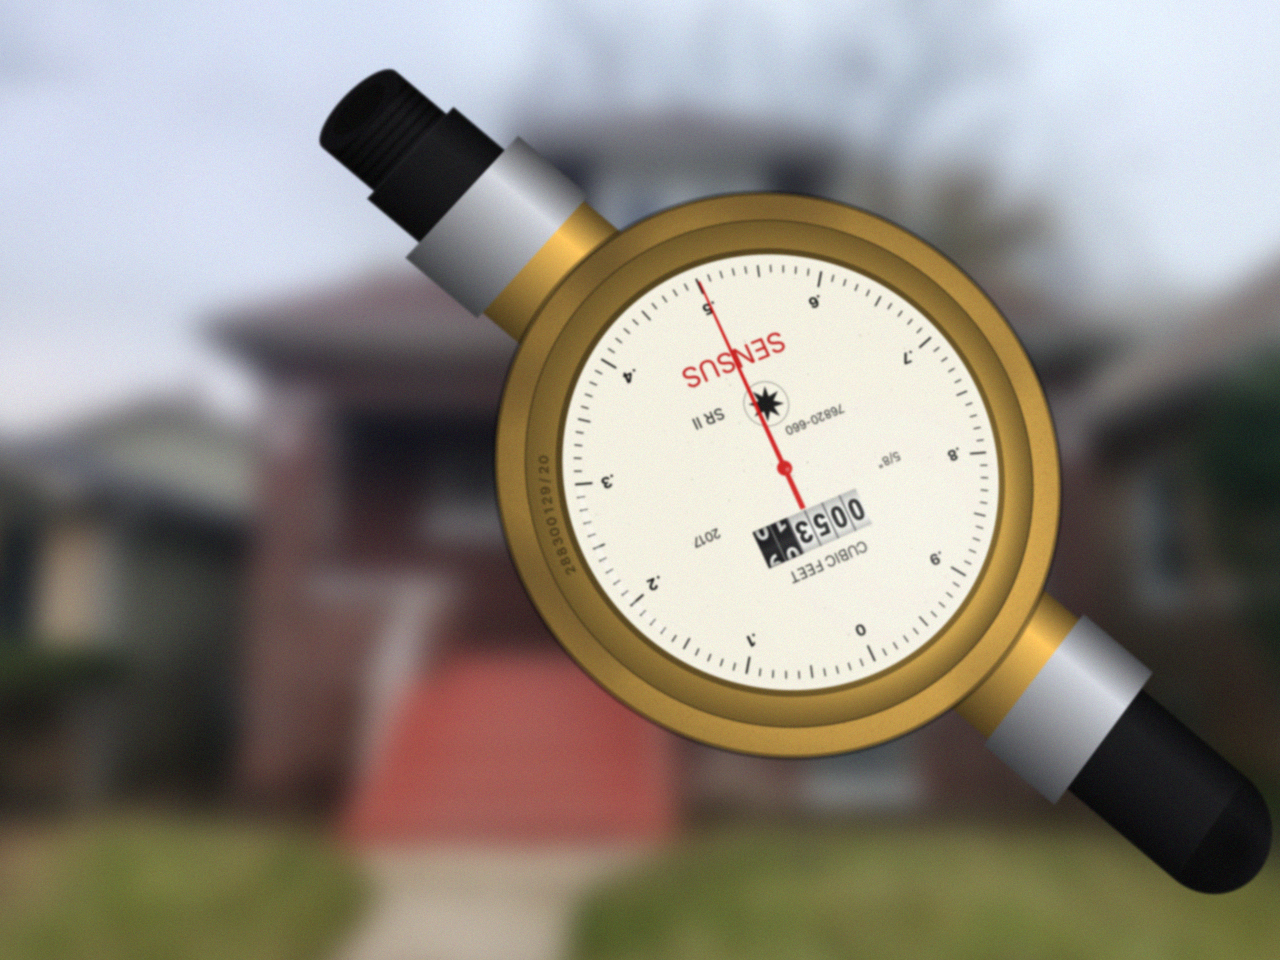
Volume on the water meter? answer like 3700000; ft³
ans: 5309.50; ft³
